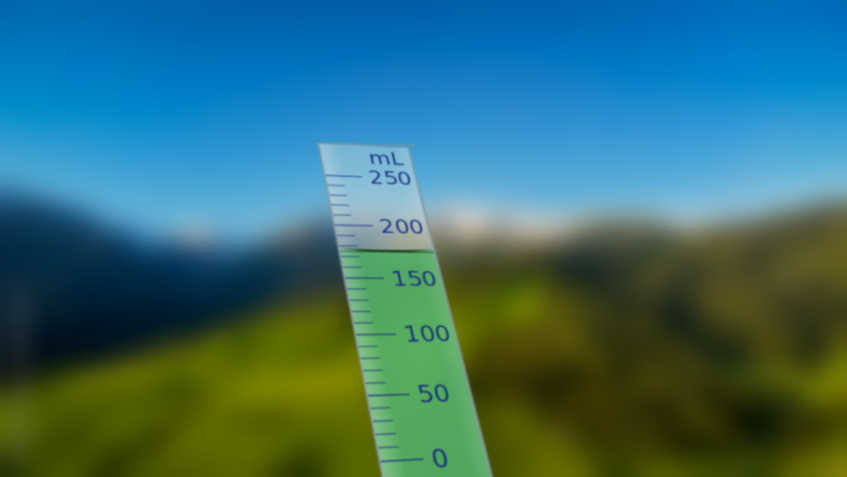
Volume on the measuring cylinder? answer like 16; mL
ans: 175; mL
